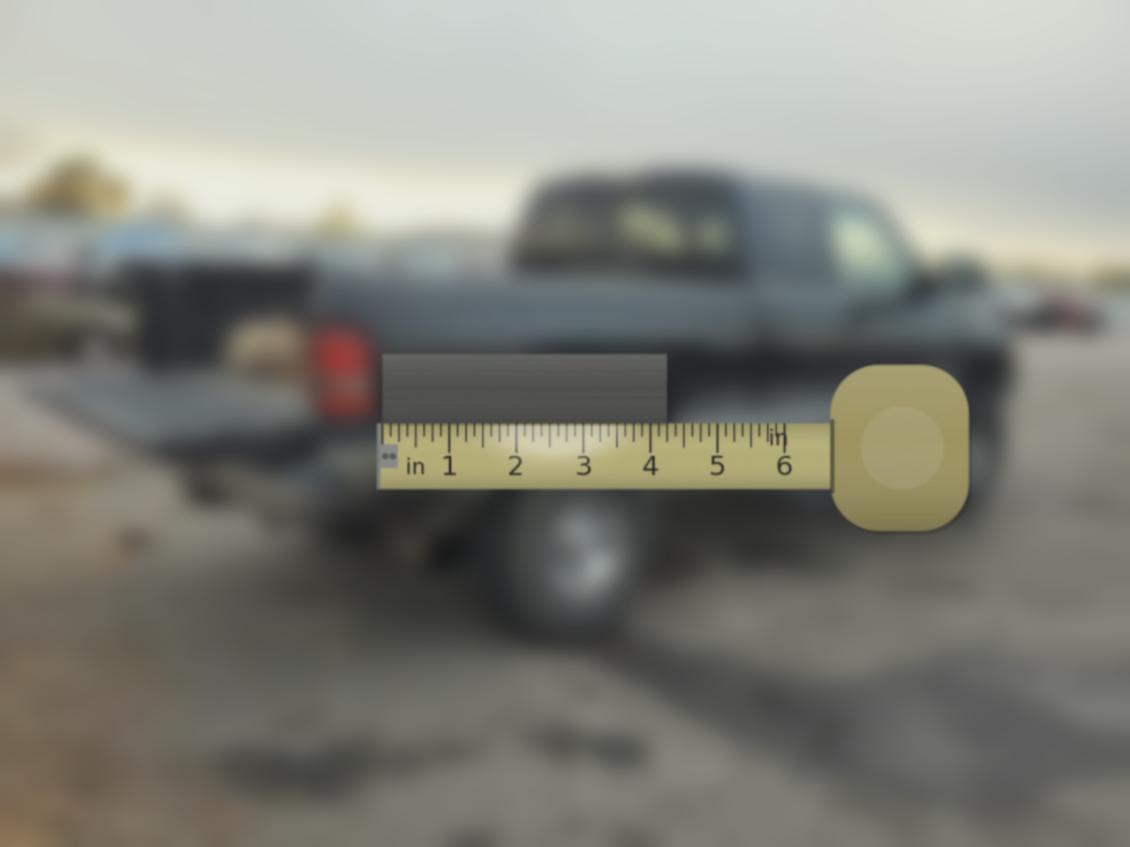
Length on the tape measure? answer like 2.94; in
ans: 4.25; in
